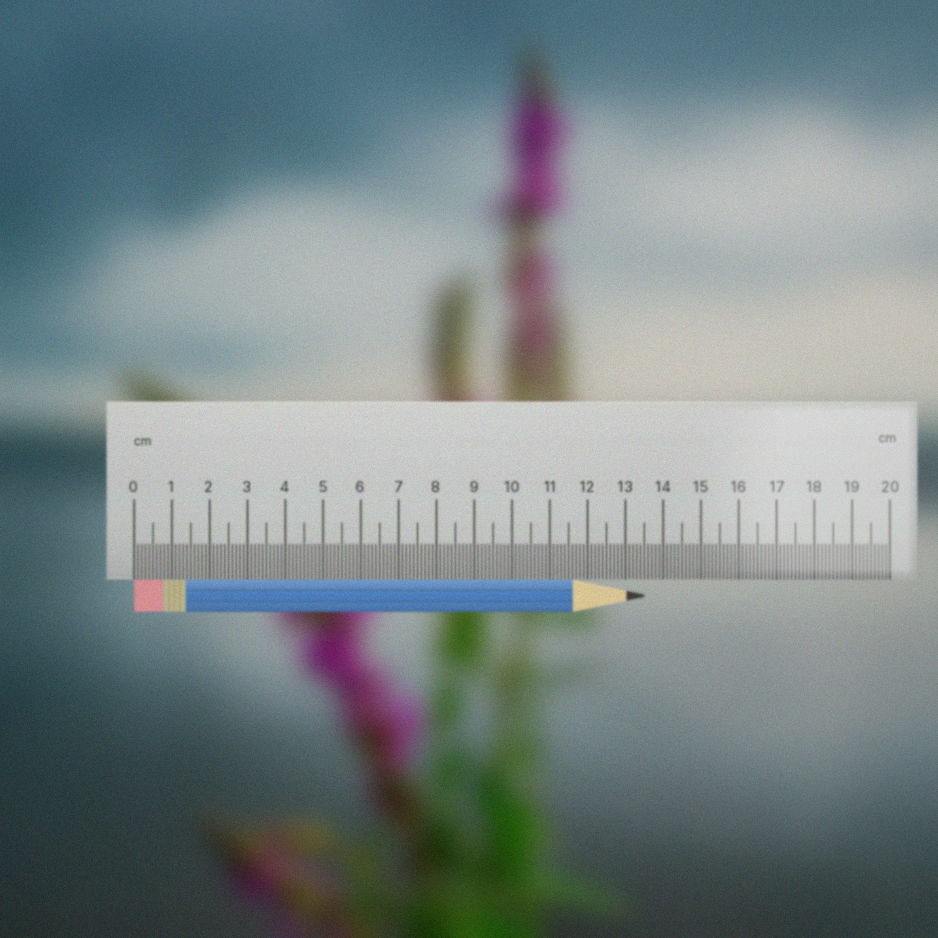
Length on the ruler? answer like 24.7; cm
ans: 13.5; cm
